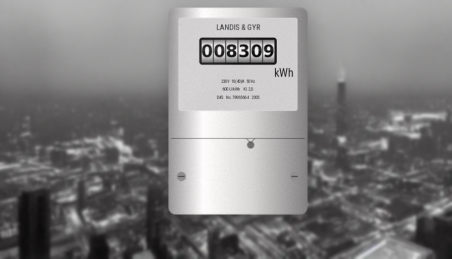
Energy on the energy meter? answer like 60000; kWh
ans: 8309; kWh
